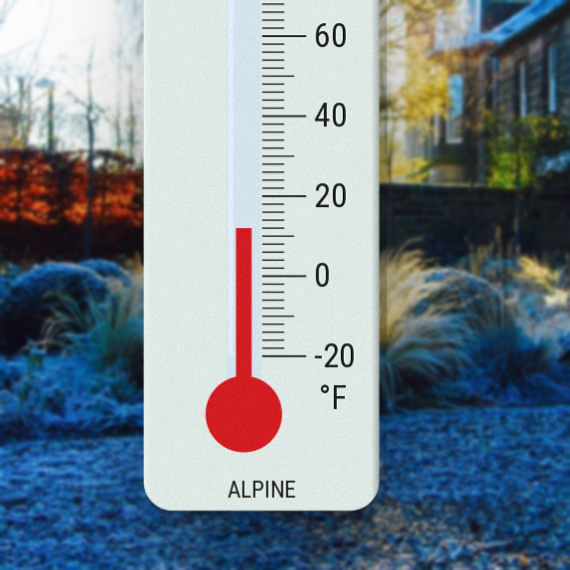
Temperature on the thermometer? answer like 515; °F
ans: 12; °F
